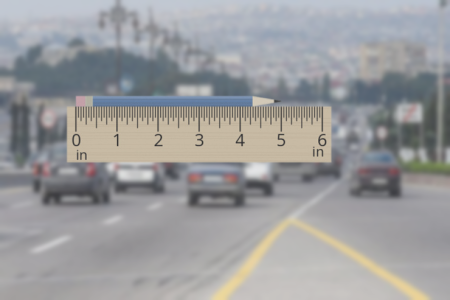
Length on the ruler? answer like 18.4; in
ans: 5; in
